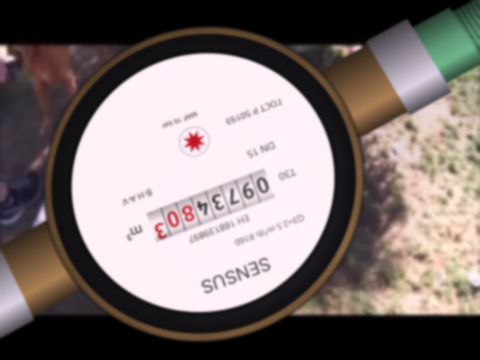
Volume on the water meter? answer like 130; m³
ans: 9734.803; m³
